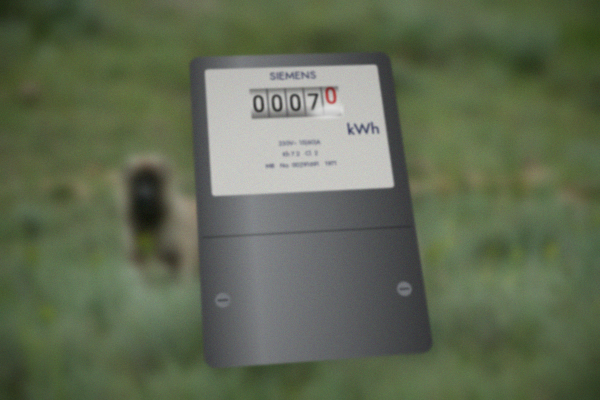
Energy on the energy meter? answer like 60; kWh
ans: 7.0; kWh
